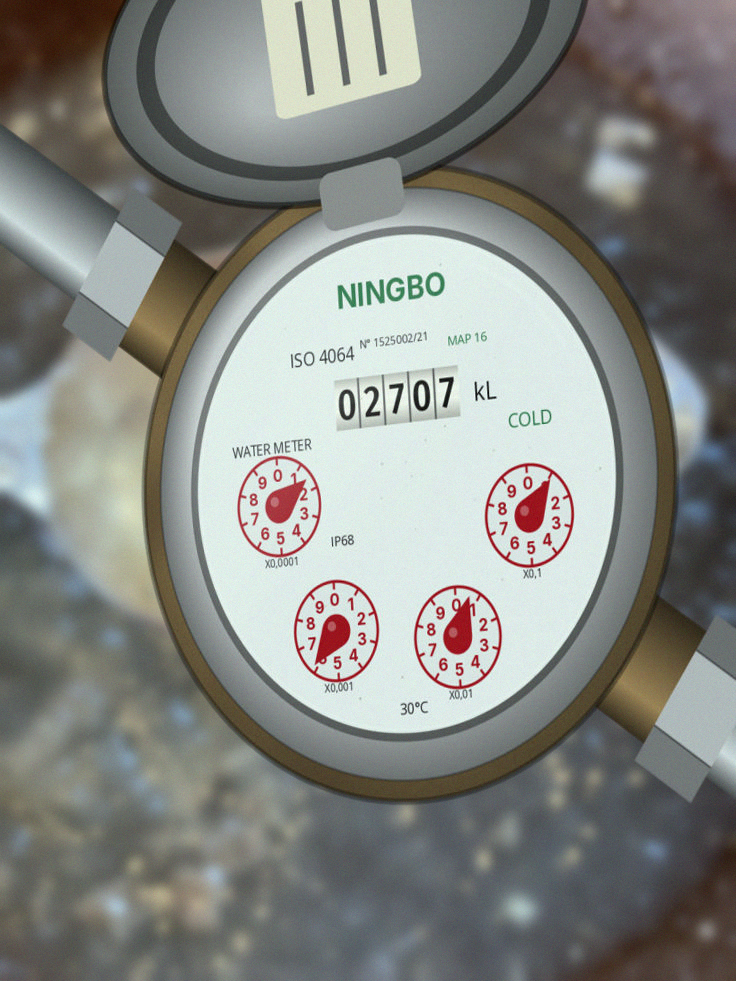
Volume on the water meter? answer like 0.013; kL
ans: 2707.1061; kL
